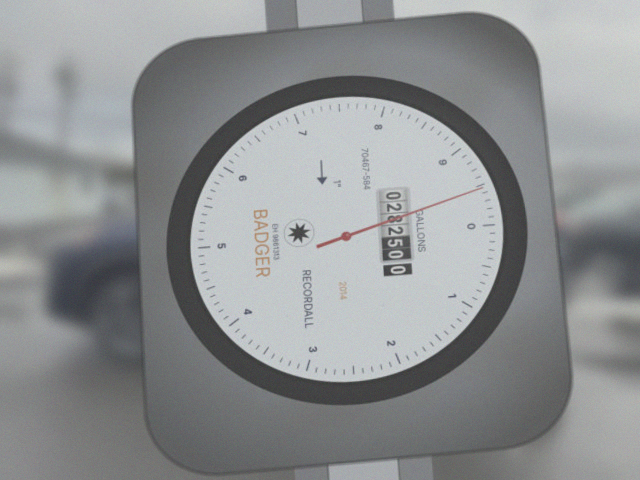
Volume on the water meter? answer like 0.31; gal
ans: 282499.5; gal
